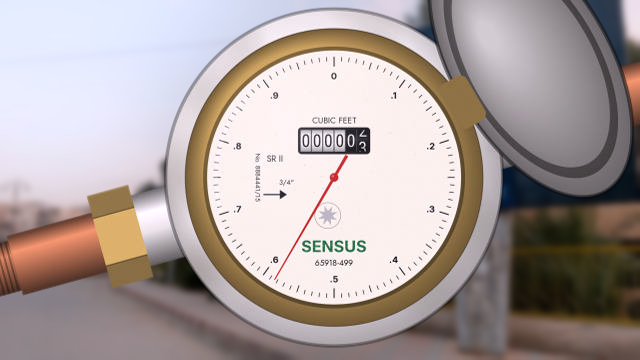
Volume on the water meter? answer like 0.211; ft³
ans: 2.58; ft³
